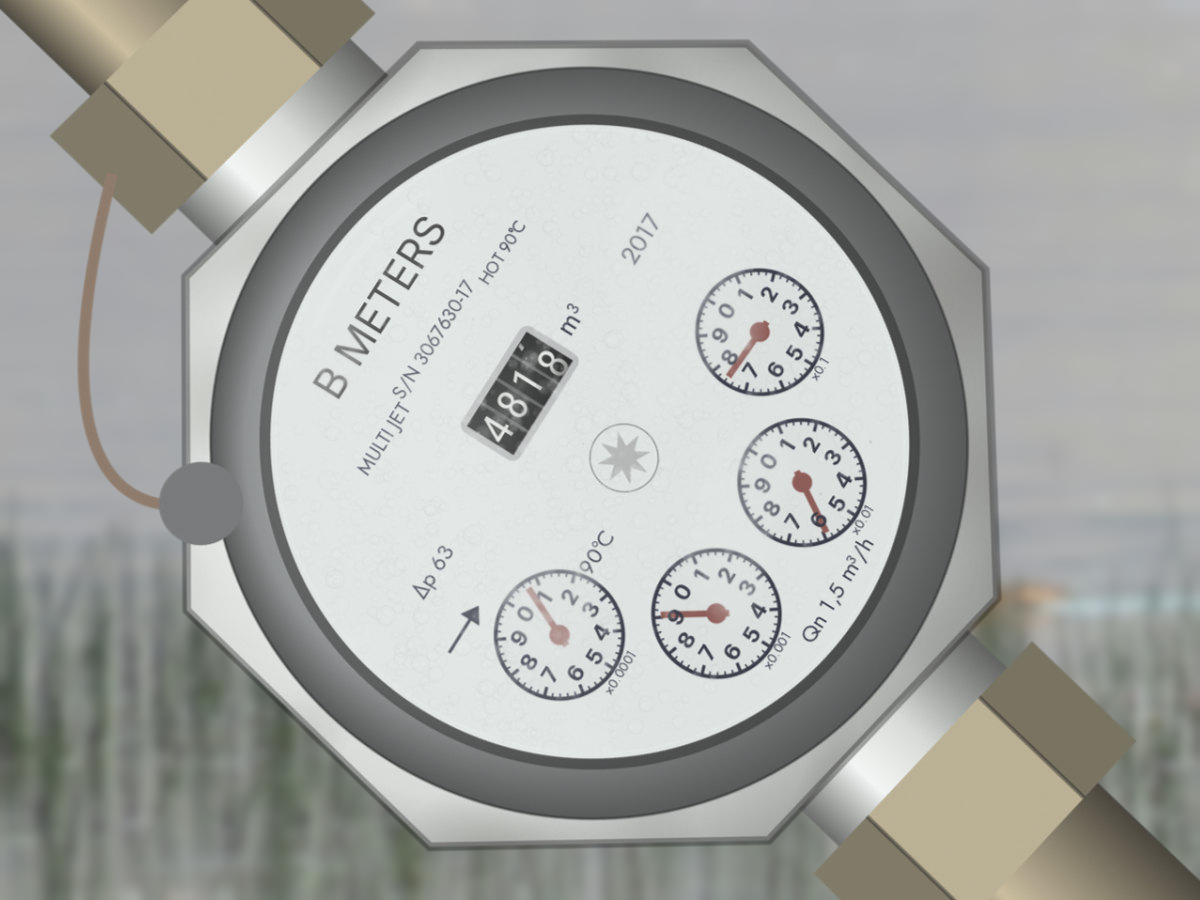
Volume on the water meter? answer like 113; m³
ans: 4817.7590; m³
